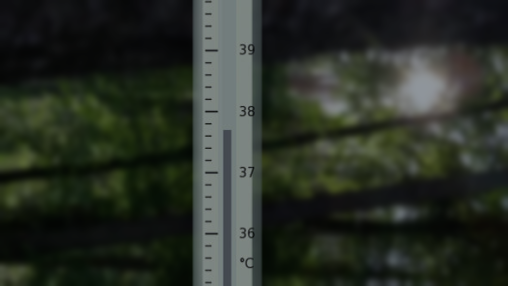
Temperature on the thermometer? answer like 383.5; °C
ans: 37.7; °C
